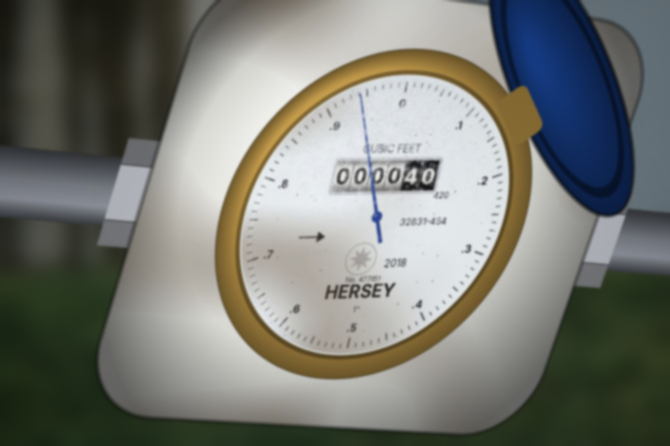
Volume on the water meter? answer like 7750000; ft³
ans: 39.94; ft³
